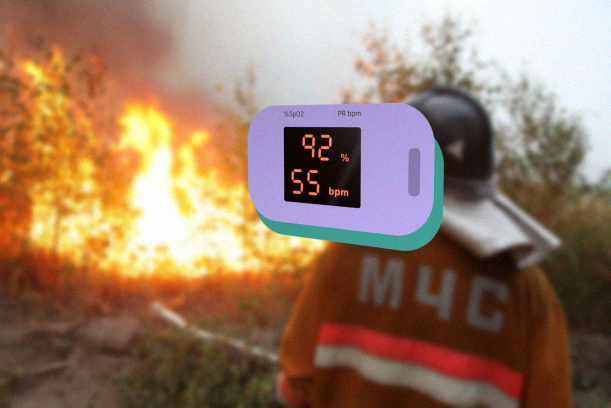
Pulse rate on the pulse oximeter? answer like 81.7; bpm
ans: 55; bpm
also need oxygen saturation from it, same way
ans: 92; %
